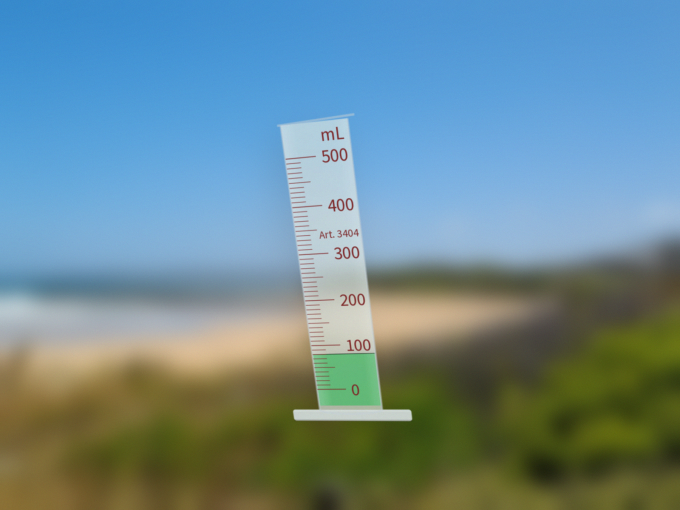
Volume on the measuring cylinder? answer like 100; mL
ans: 80; mL
